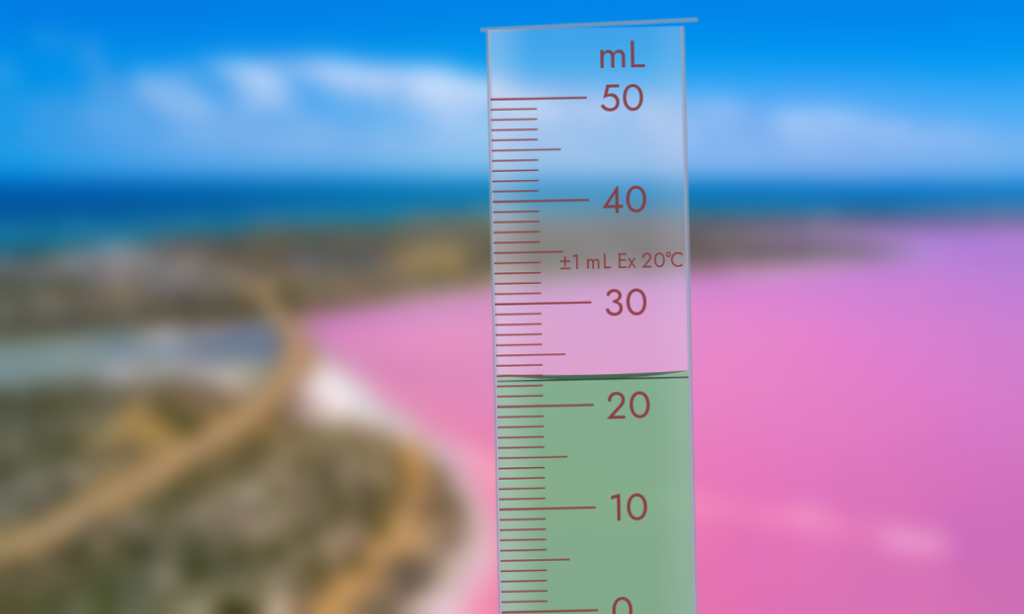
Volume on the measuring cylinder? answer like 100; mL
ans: 22.5; mL
